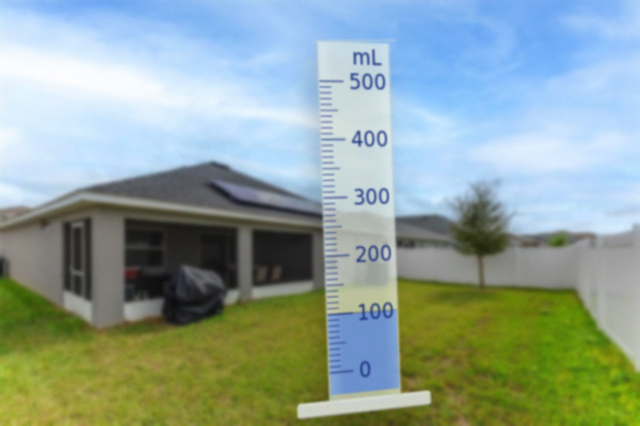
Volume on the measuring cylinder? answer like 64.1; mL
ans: 100; mL
